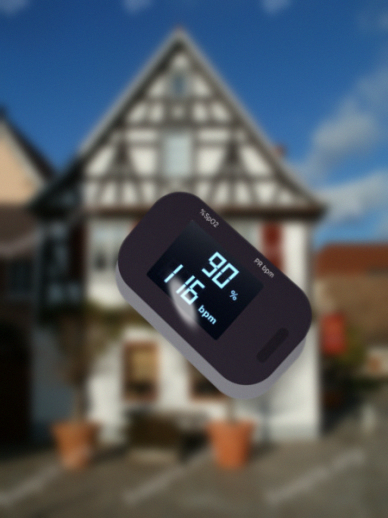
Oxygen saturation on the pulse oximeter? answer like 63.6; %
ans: 90; %
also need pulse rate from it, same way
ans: 116; bpm
